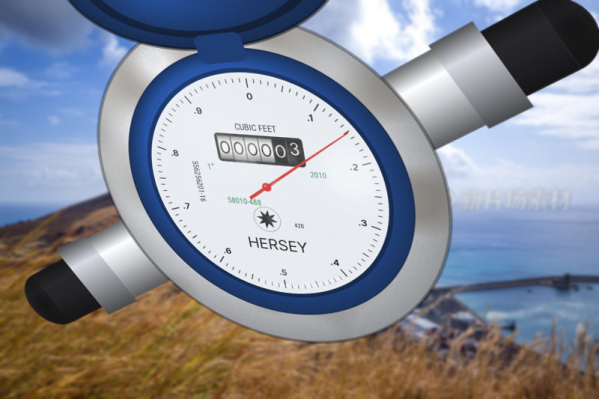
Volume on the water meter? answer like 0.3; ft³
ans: 3.15; ft³
